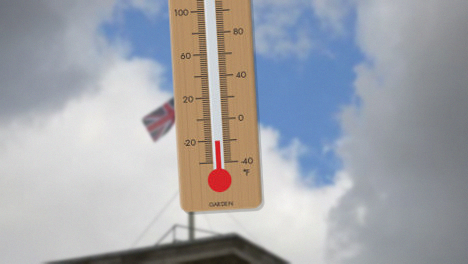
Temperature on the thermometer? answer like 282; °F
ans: -20; °F
